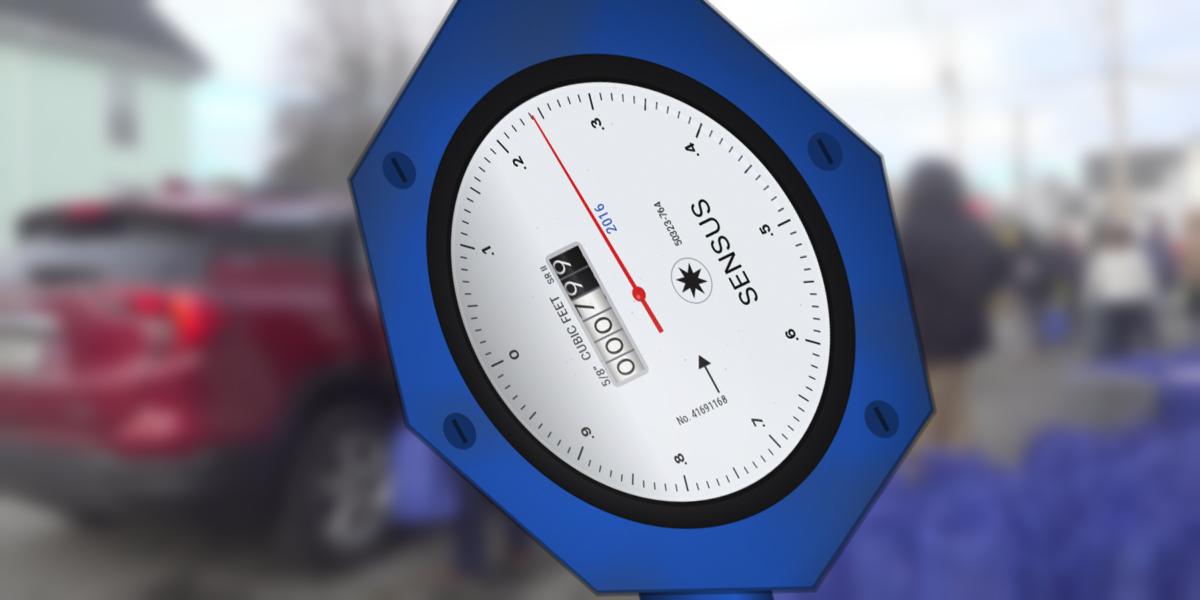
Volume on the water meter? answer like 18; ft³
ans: 799.24; ft³
